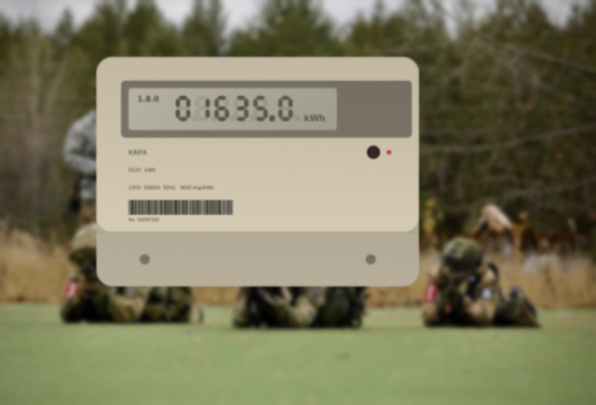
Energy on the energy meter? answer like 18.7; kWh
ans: 1635.0; kWh
